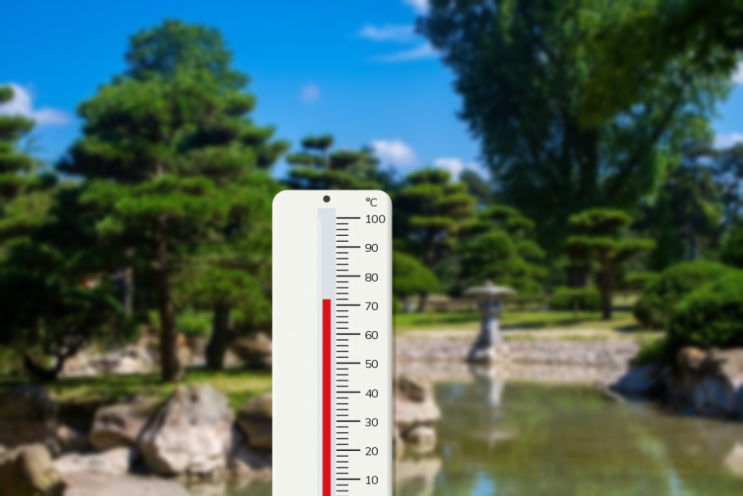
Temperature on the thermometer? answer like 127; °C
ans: 72; °C
